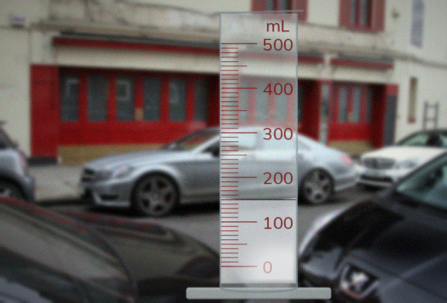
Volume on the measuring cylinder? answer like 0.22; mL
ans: 150; mL
